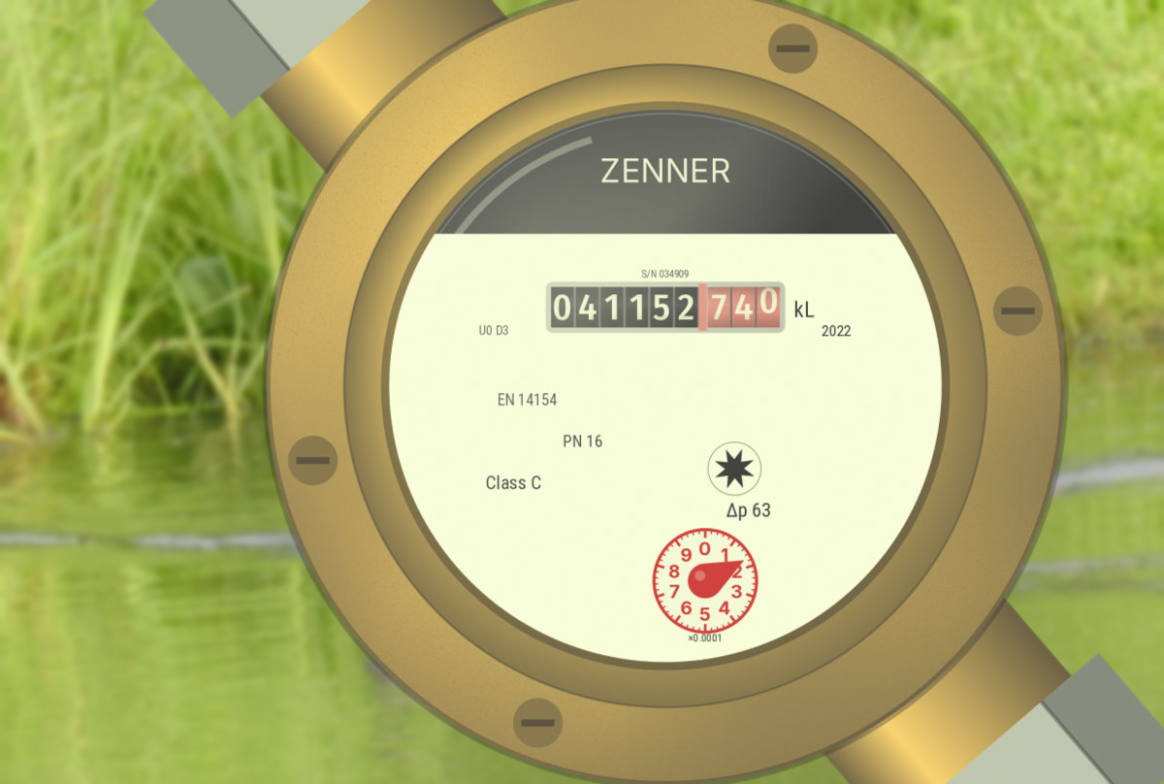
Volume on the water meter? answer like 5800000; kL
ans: 41152.7401; kL
